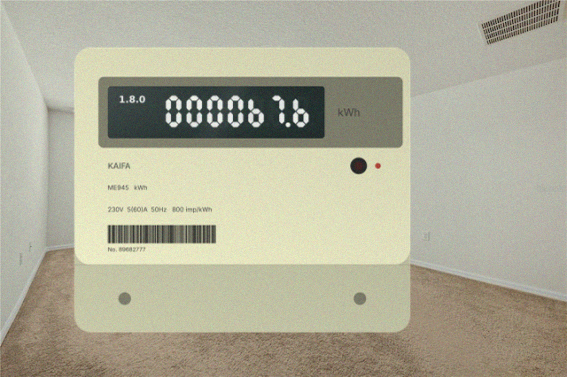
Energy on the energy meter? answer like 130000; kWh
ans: 67.6; kWh
